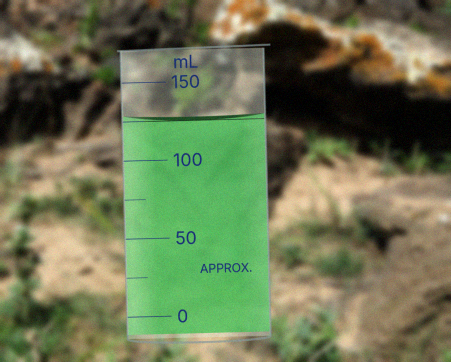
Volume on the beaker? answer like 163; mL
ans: 125; mL
